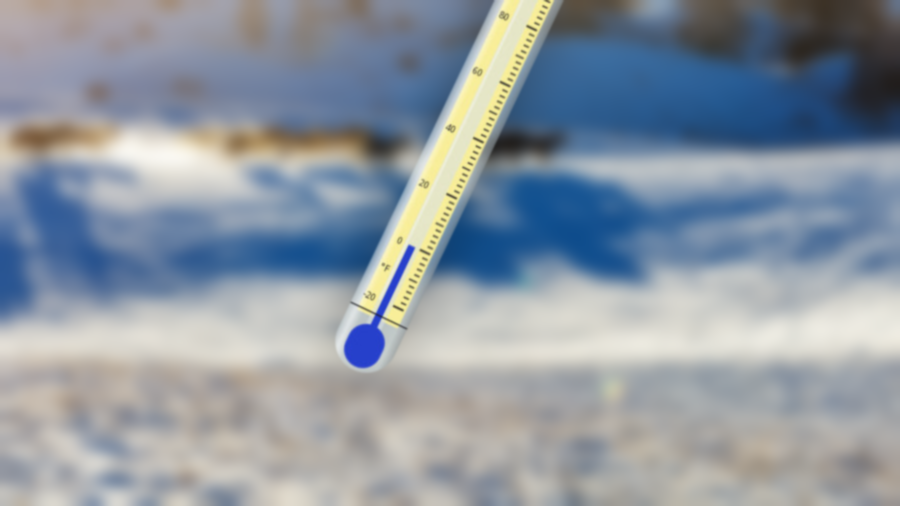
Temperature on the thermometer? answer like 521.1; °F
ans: 0; °F
